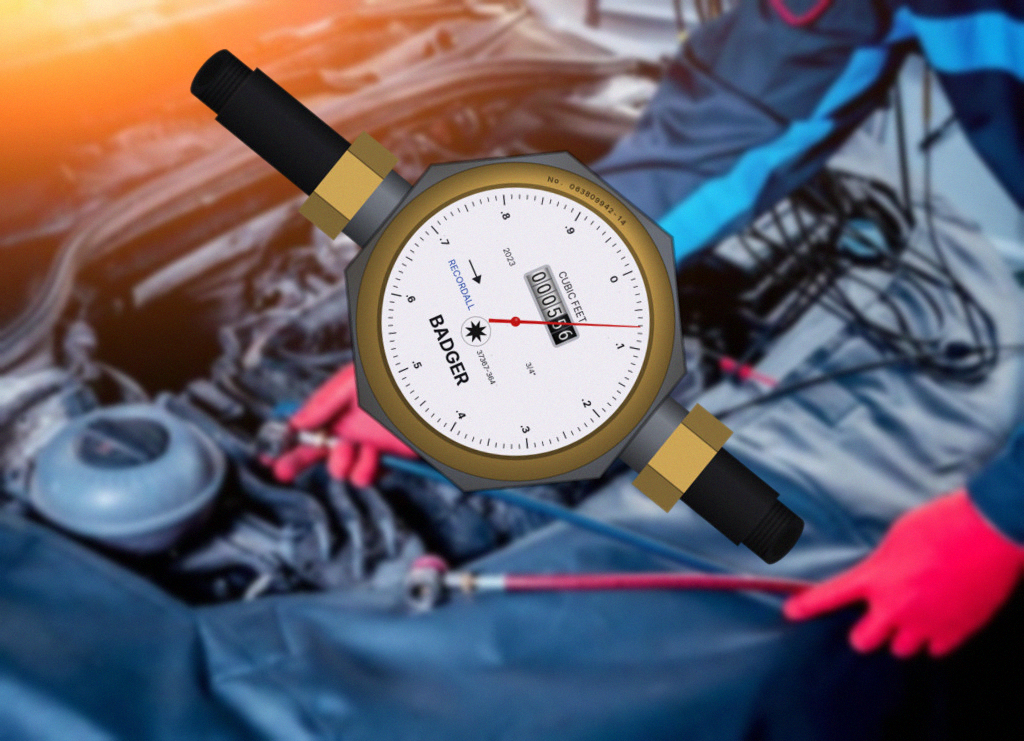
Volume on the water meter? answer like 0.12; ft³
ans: 556.07; ft³
